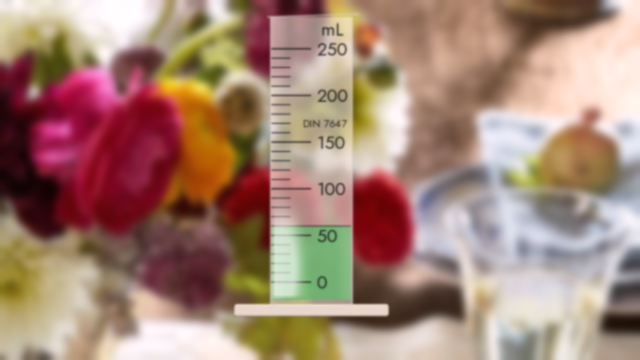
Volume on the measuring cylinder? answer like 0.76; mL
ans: 60; mL
